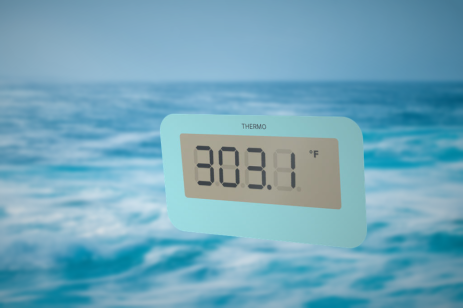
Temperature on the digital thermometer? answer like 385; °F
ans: 303.1; °F
